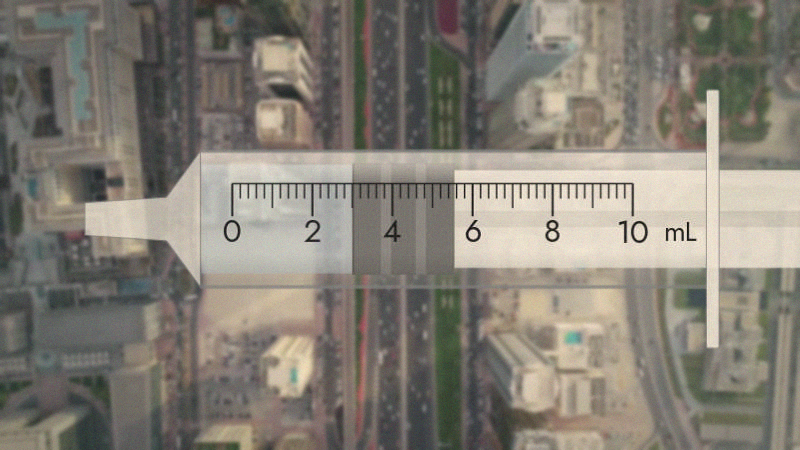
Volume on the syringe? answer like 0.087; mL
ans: 3; mL
